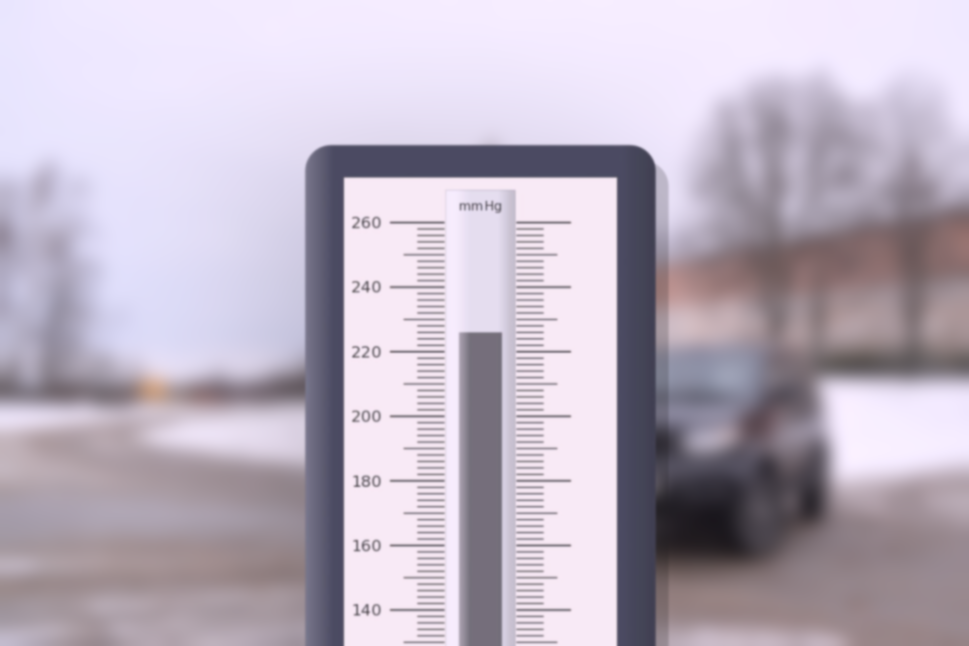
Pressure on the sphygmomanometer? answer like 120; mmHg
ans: 226; mmHg
